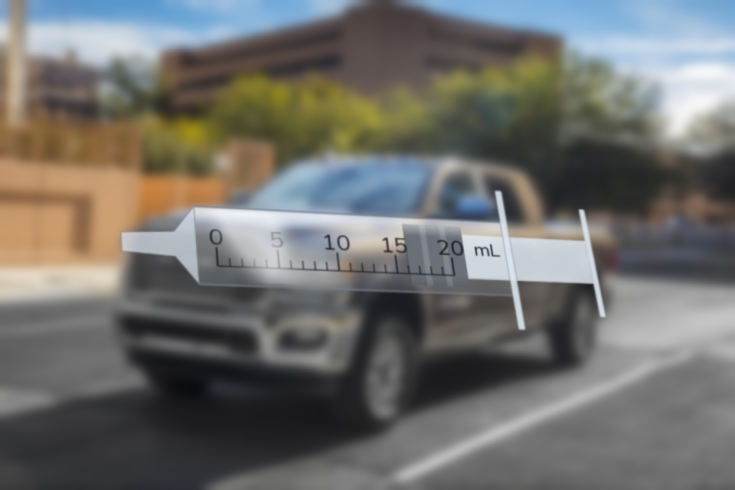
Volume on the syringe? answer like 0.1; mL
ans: 16; mL
